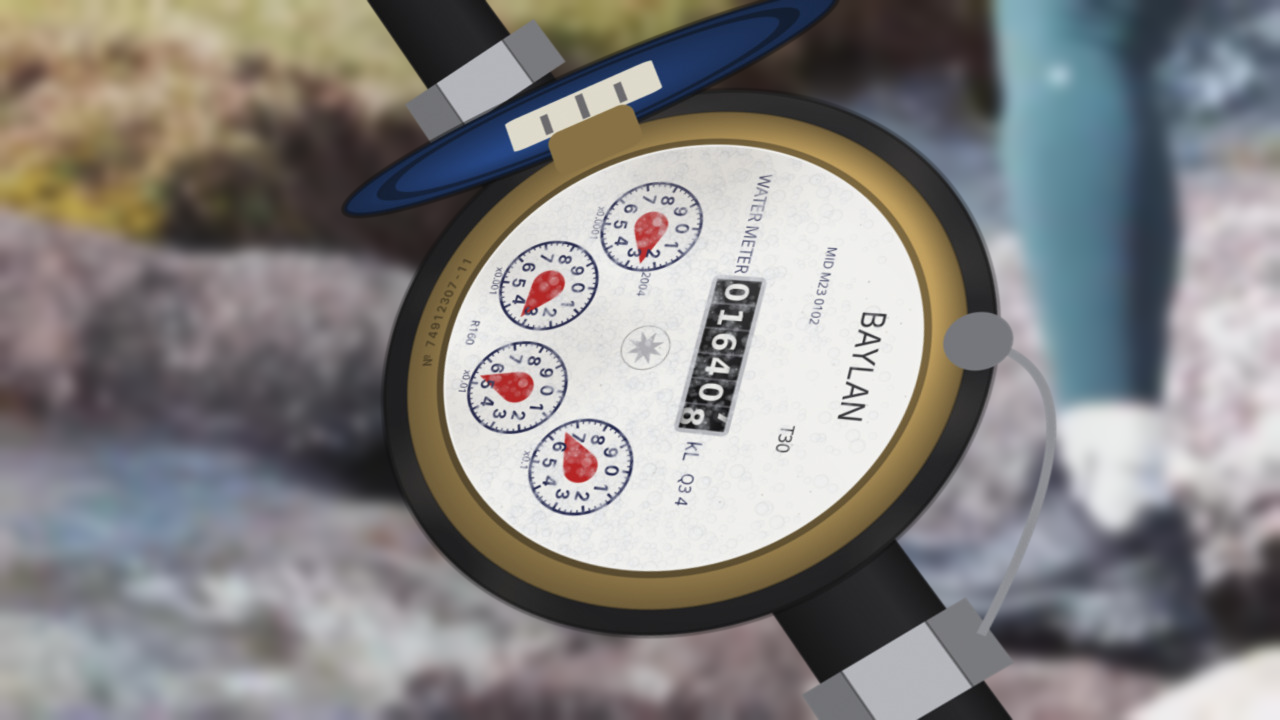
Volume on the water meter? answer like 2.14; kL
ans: 16407.6532; kL
